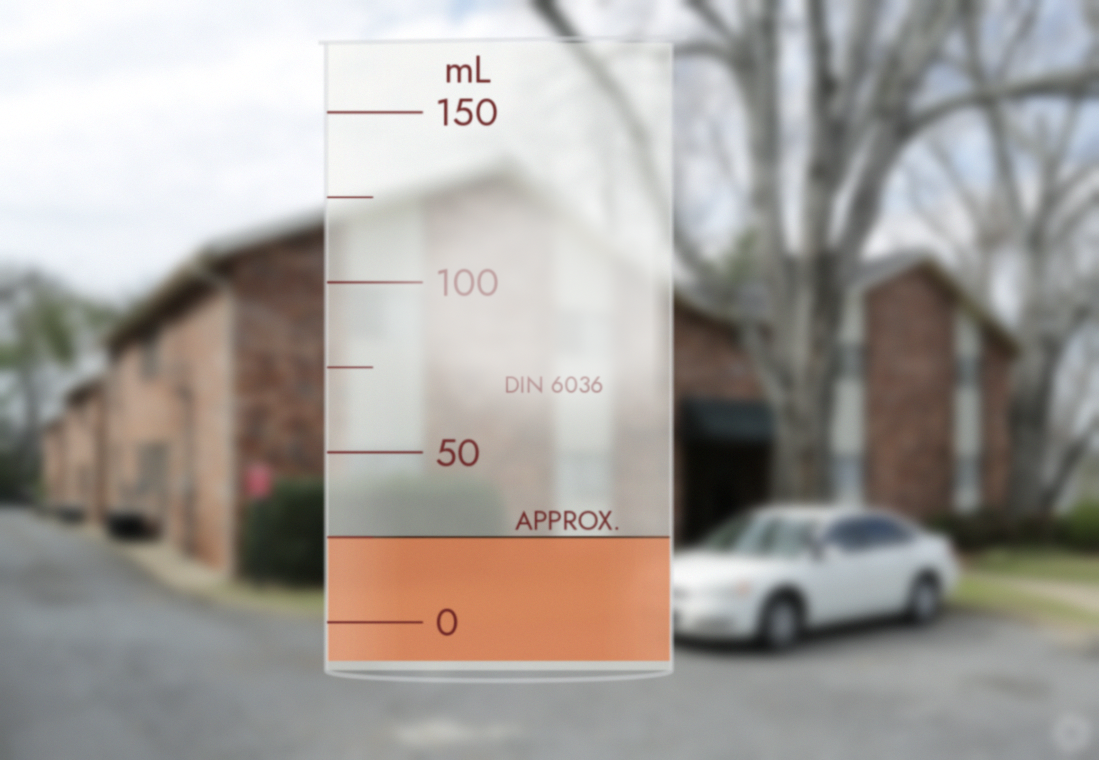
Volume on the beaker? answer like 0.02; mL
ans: 25; mL
